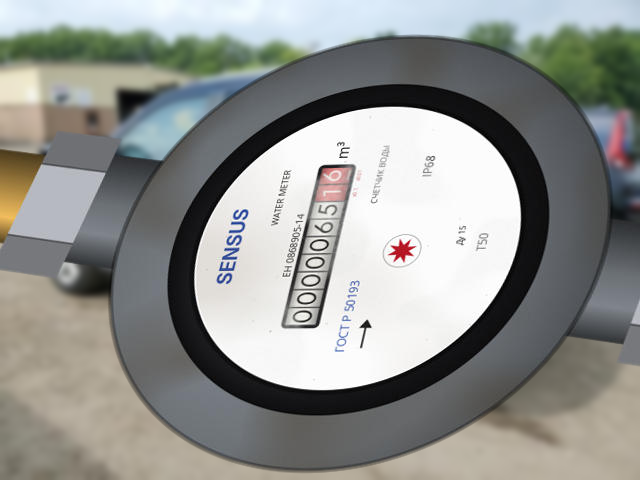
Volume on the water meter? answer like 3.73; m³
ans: 65.16; m³
